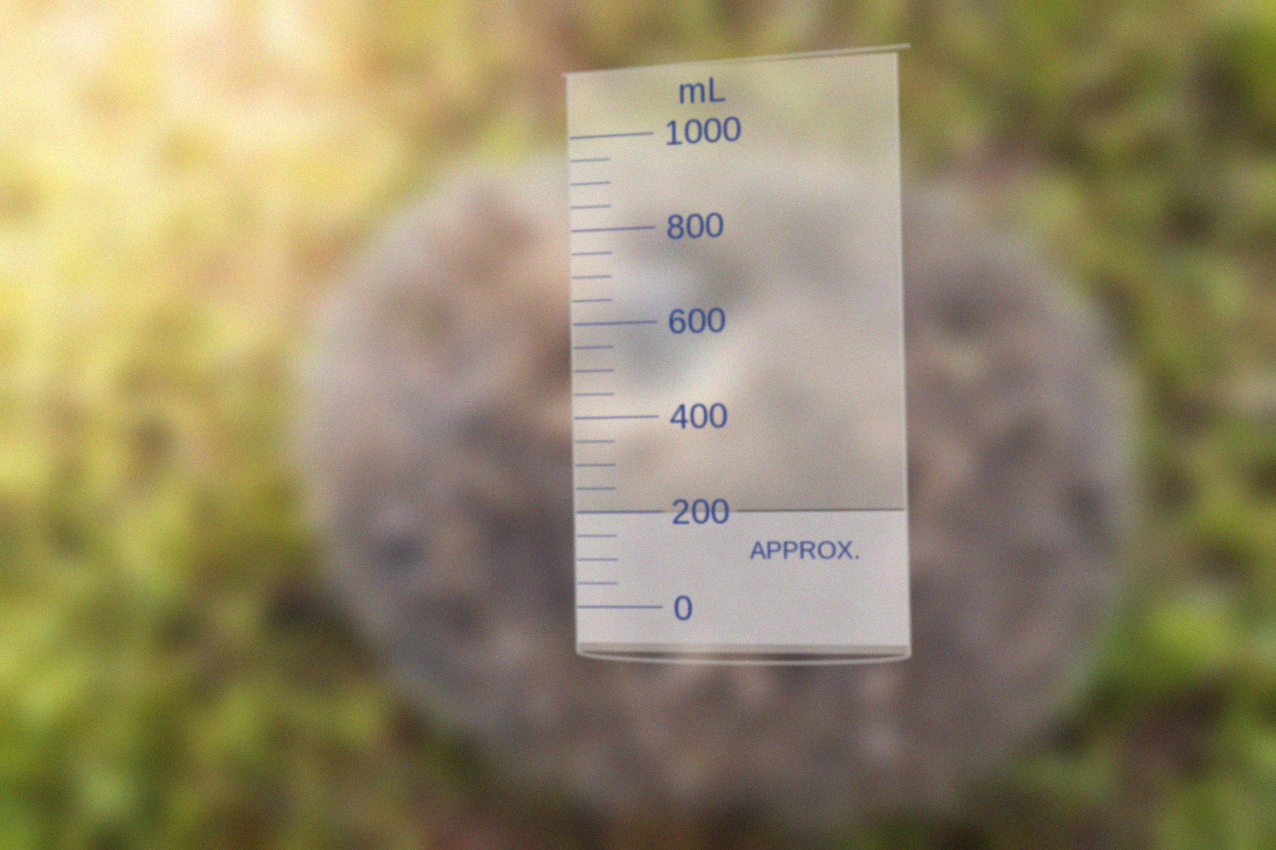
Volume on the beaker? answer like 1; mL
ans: 200; mL
